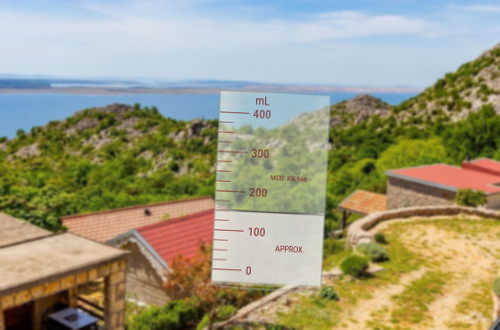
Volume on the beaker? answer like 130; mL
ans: 150; mL
